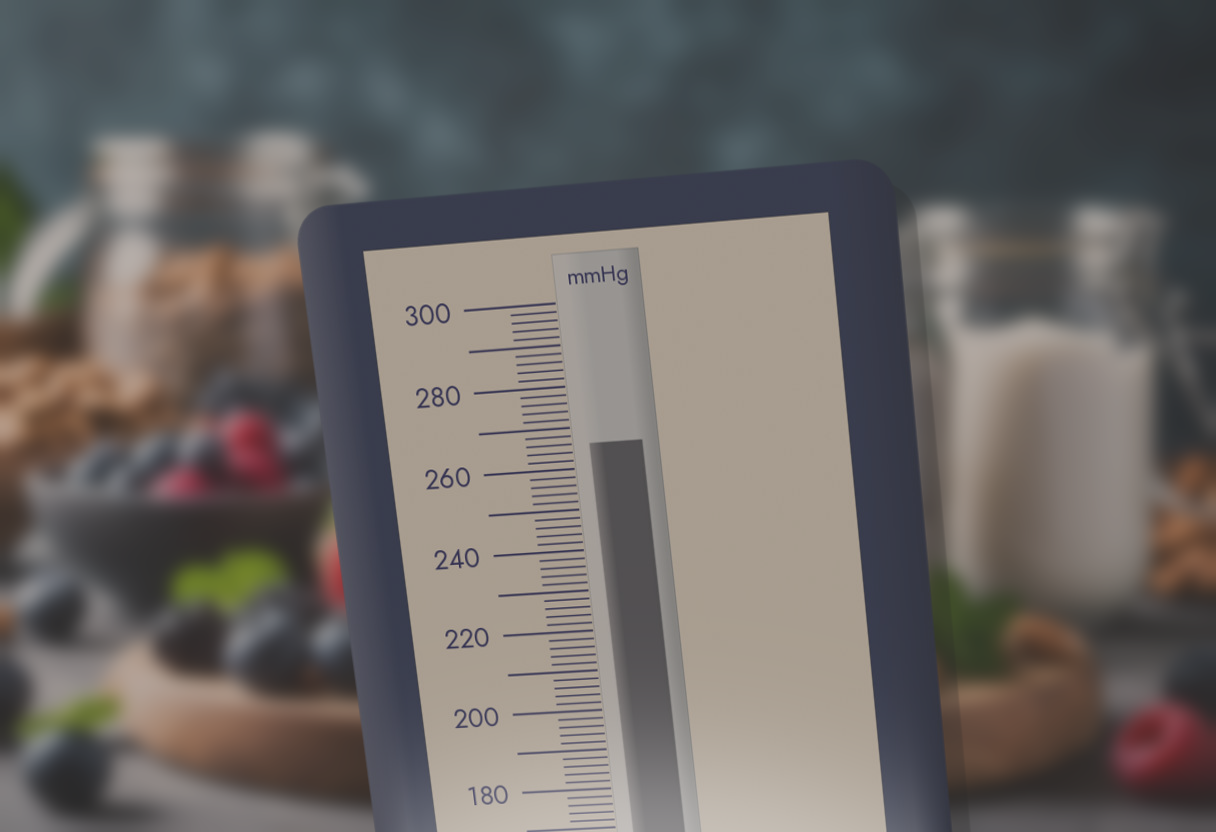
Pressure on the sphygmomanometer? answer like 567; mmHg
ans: 266; mmHg
